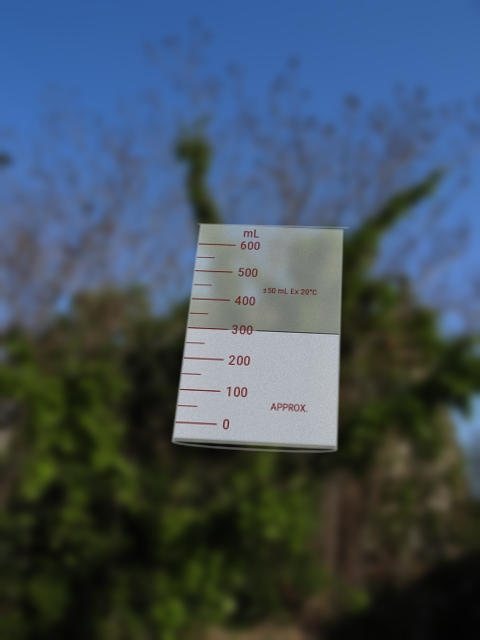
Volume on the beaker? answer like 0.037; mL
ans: 300; mL
